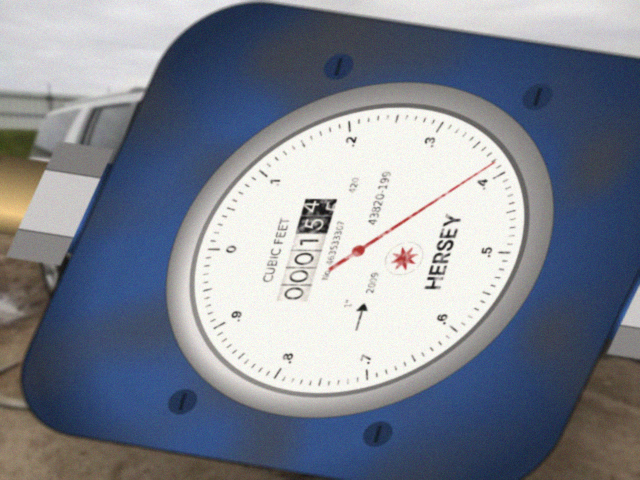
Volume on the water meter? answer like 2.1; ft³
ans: 154.38; ft³
